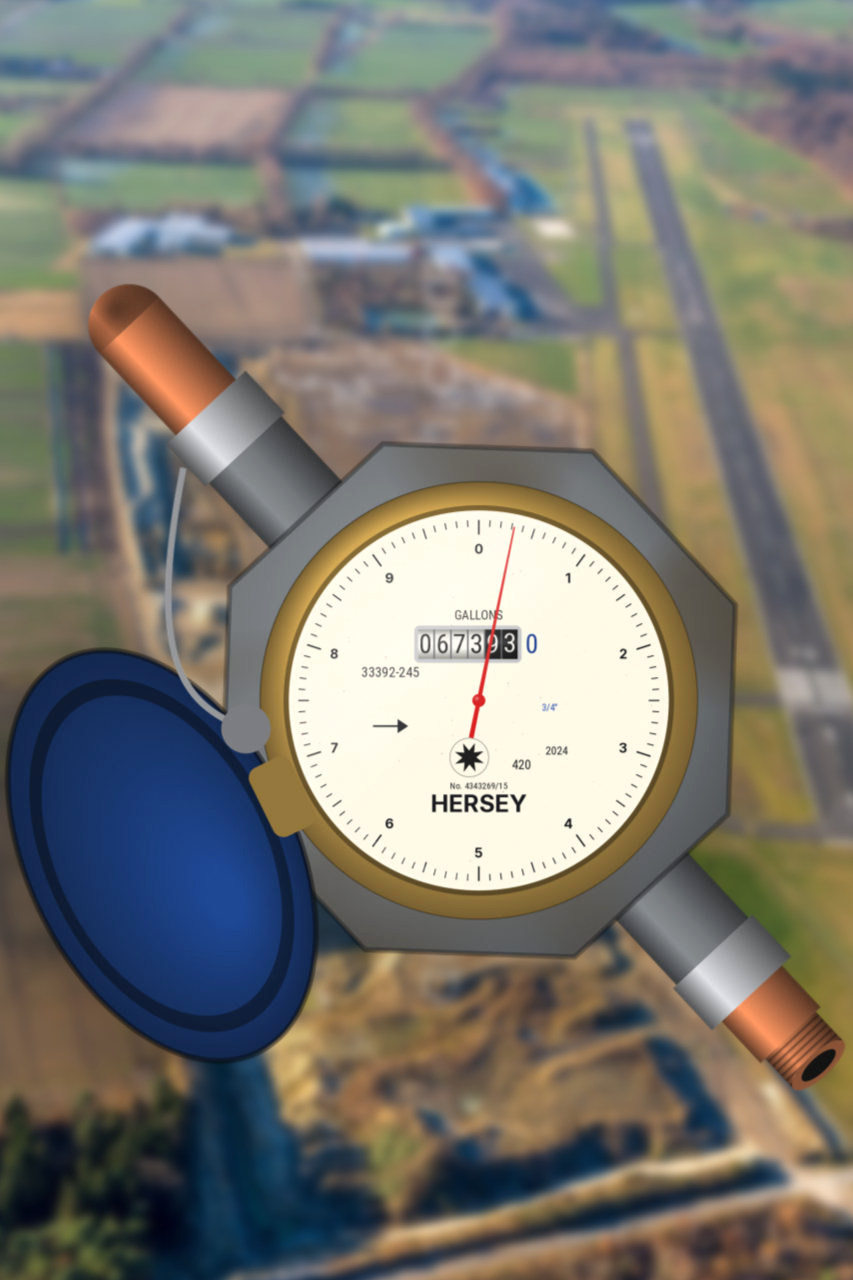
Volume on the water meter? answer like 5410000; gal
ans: 673930.3; gal
